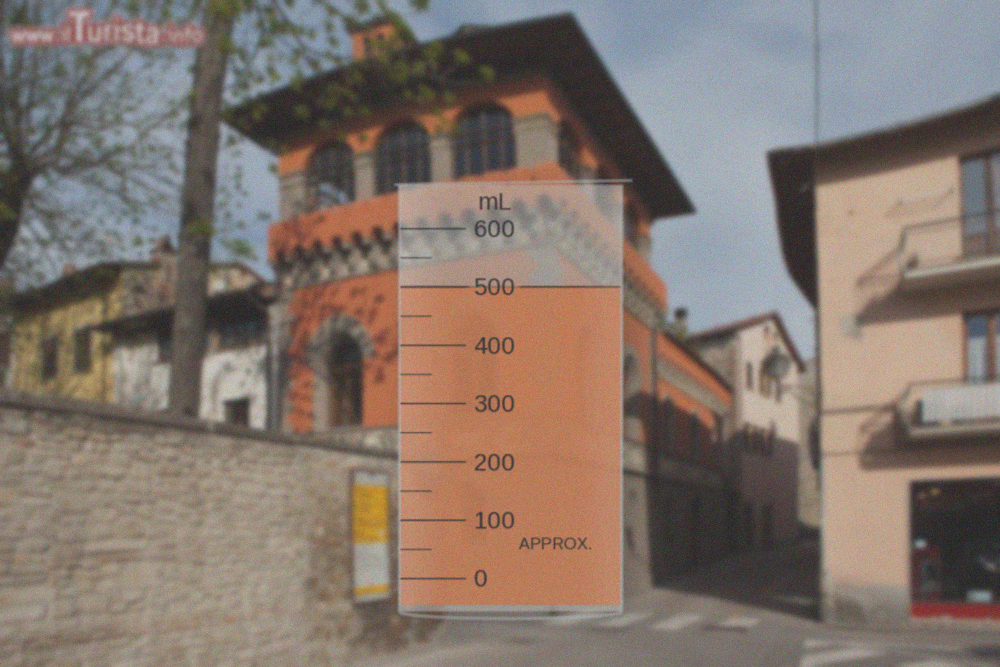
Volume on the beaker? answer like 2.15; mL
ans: 500; mL
